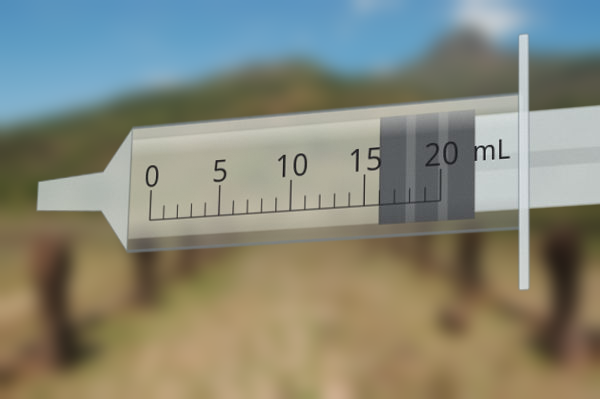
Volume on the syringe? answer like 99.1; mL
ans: 16; mL
